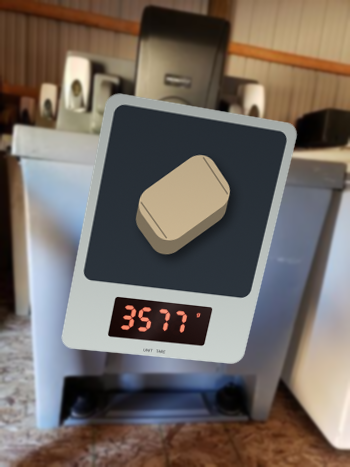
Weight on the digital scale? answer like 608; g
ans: 3577; g
